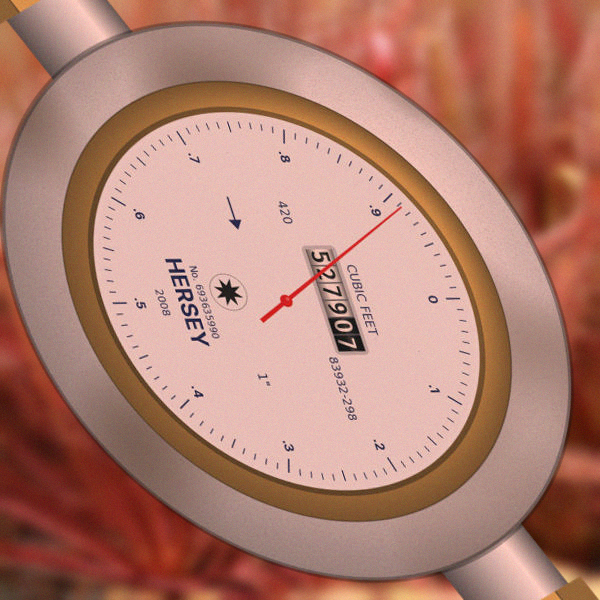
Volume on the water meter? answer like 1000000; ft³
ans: 527906.91; ft³
